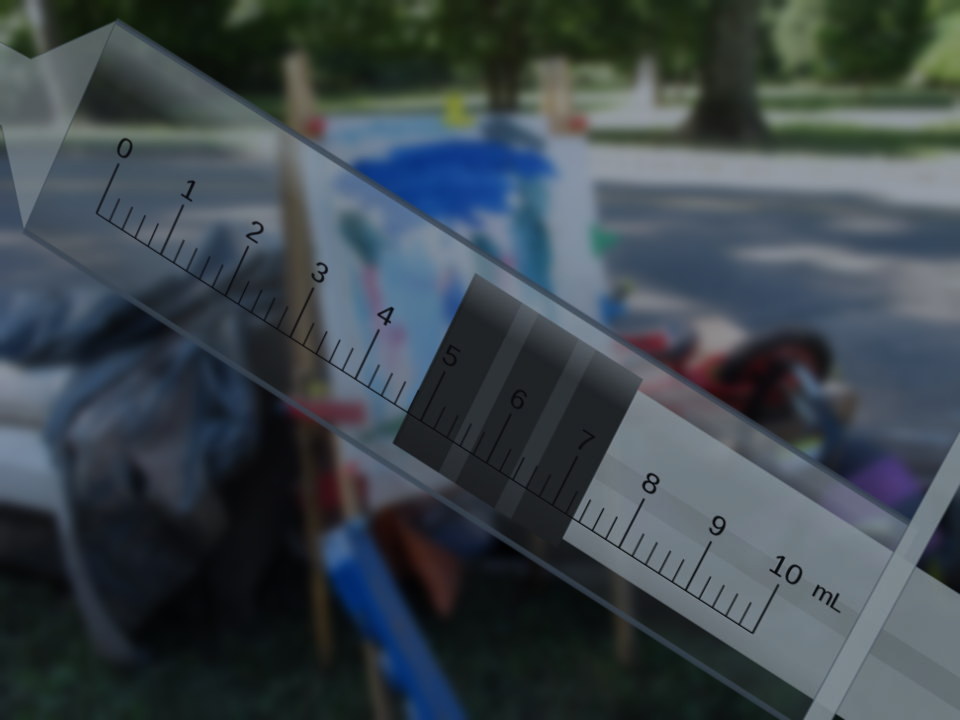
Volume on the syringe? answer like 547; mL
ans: 4.8; mL
